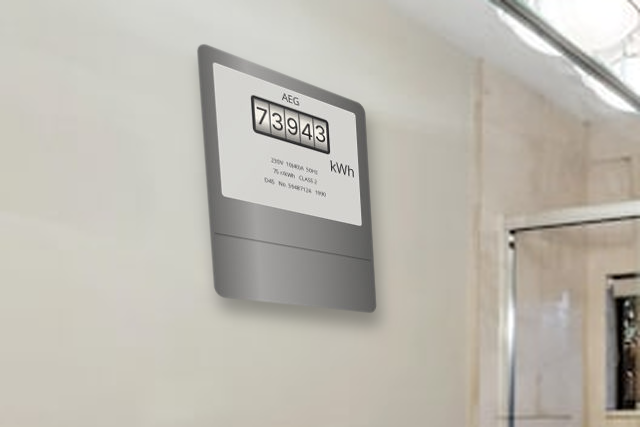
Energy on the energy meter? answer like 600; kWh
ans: 73943; kWh
